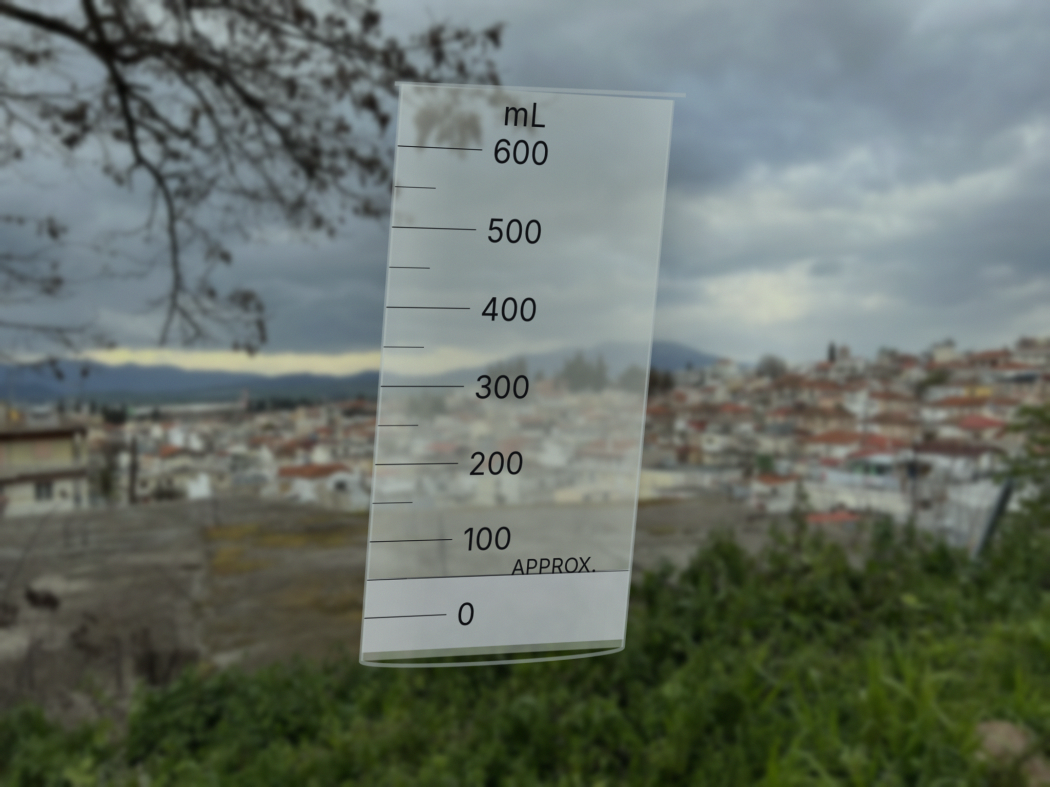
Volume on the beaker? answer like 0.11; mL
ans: 50; mL
